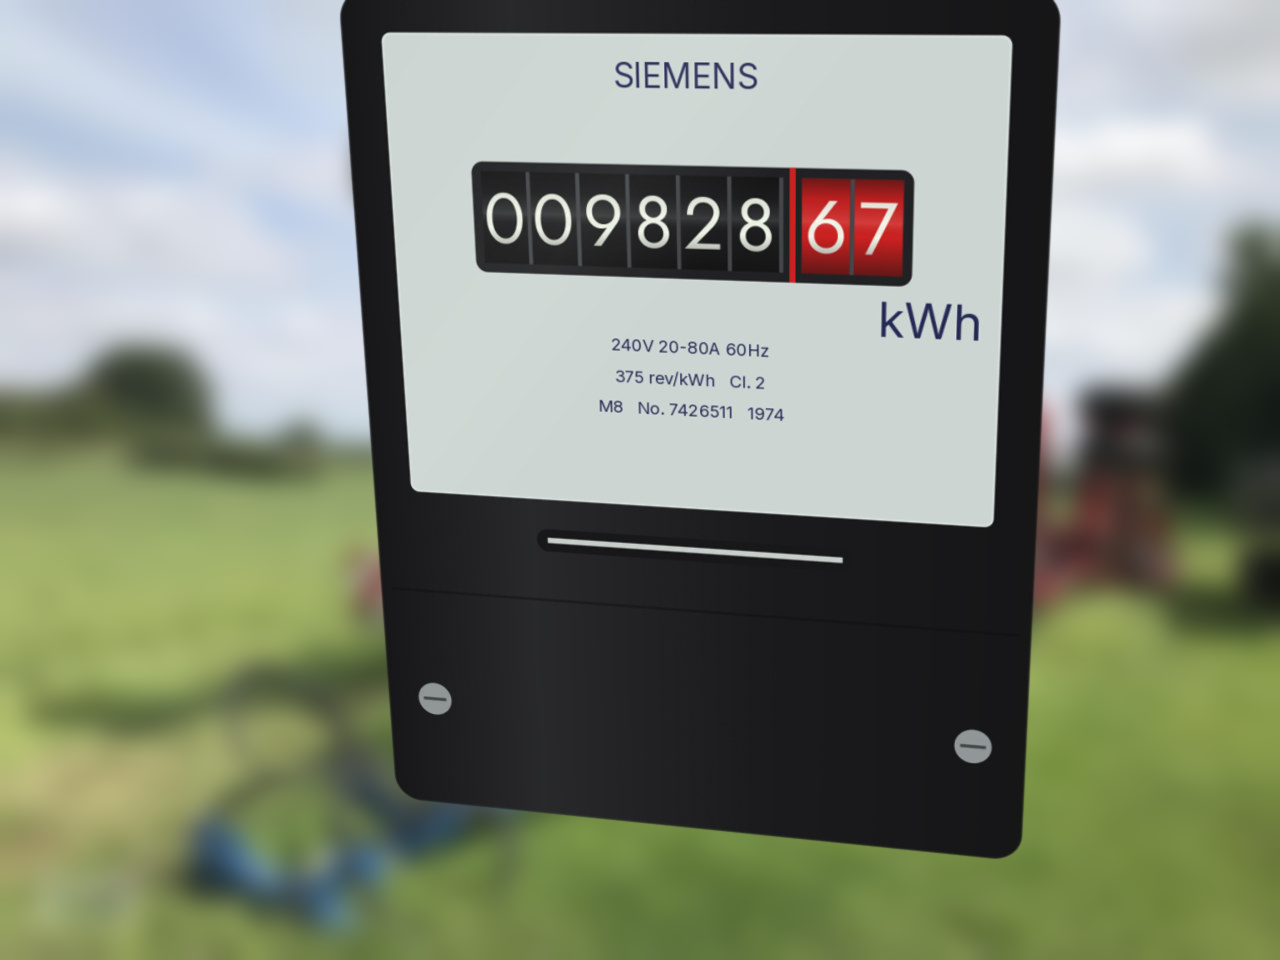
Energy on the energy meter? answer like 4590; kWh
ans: 9828.67; kWh
